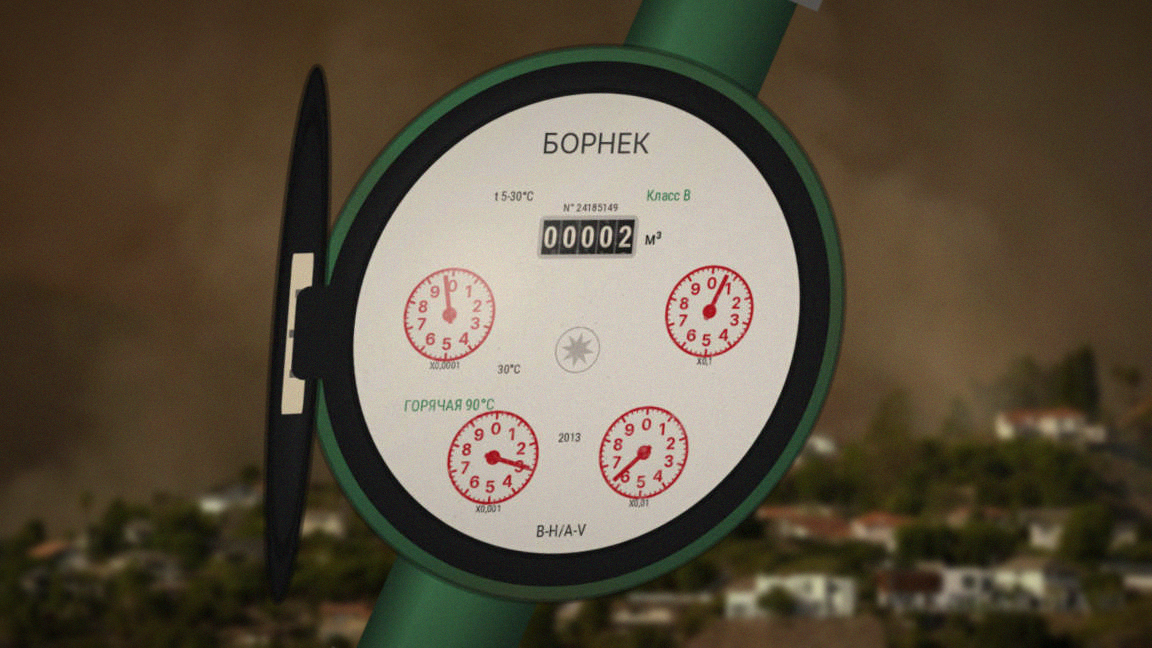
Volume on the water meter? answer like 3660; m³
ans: 2.0629; m³
